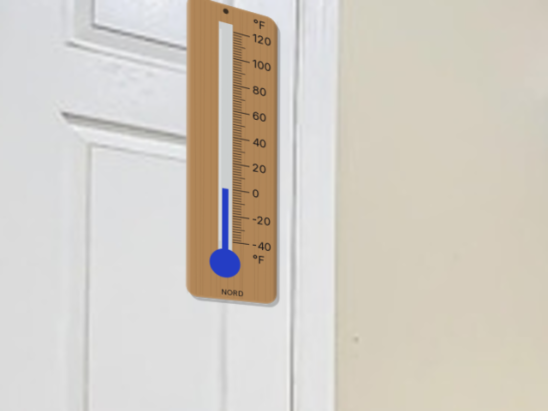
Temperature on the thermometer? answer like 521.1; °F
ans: 0; °F
